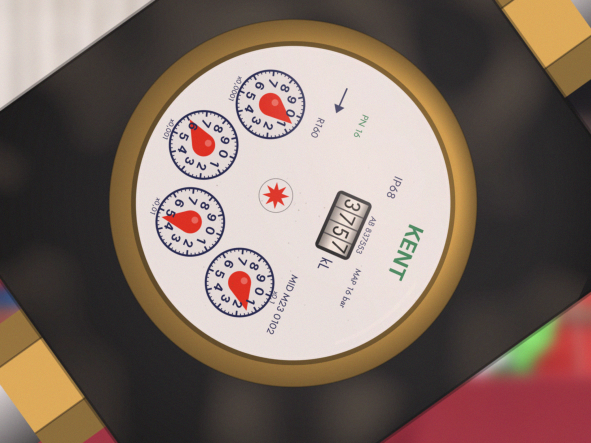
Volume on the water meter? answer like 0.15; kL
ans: 3757.1460; kL
